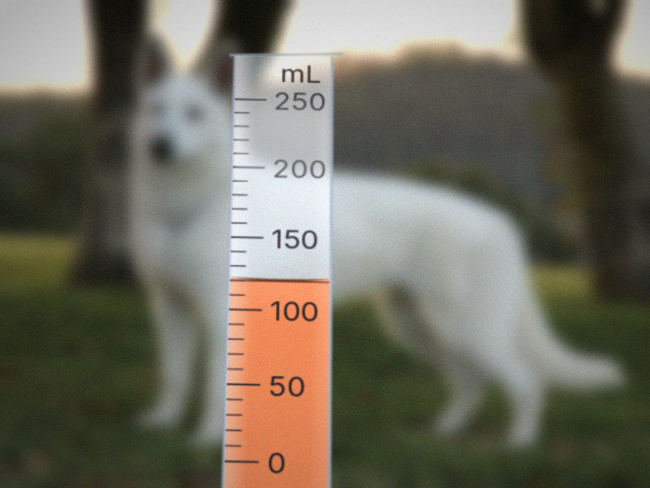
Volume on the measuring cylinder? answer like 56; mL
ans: 120; mL
